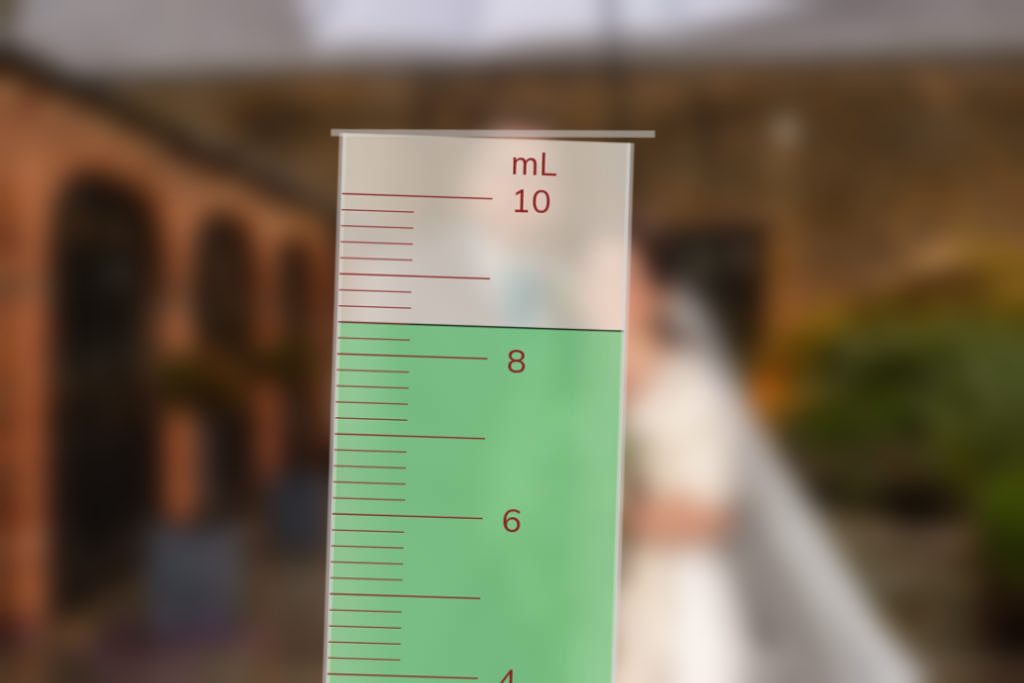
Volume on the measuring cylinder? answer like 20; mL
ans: 8.4; mL
